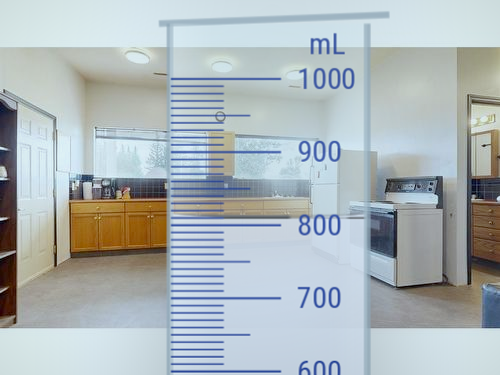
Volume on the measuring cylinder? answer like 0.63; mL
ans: 810; mL
